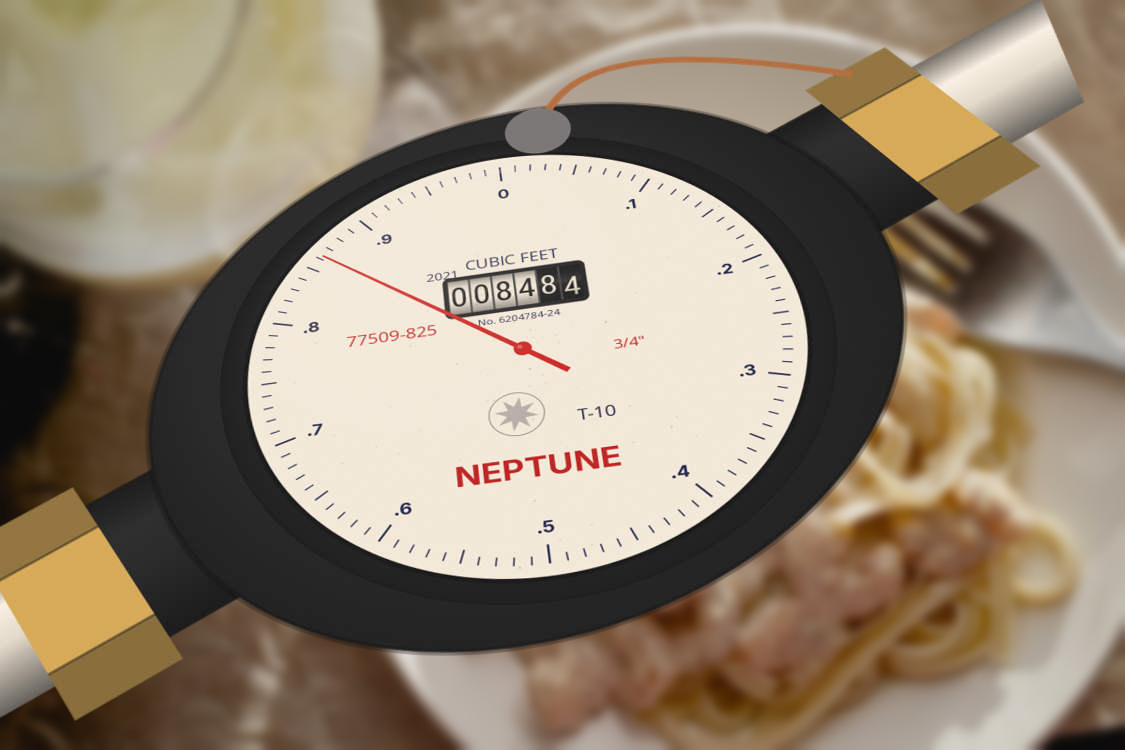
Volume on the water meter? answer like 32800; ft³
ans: 8483.86; ft³
